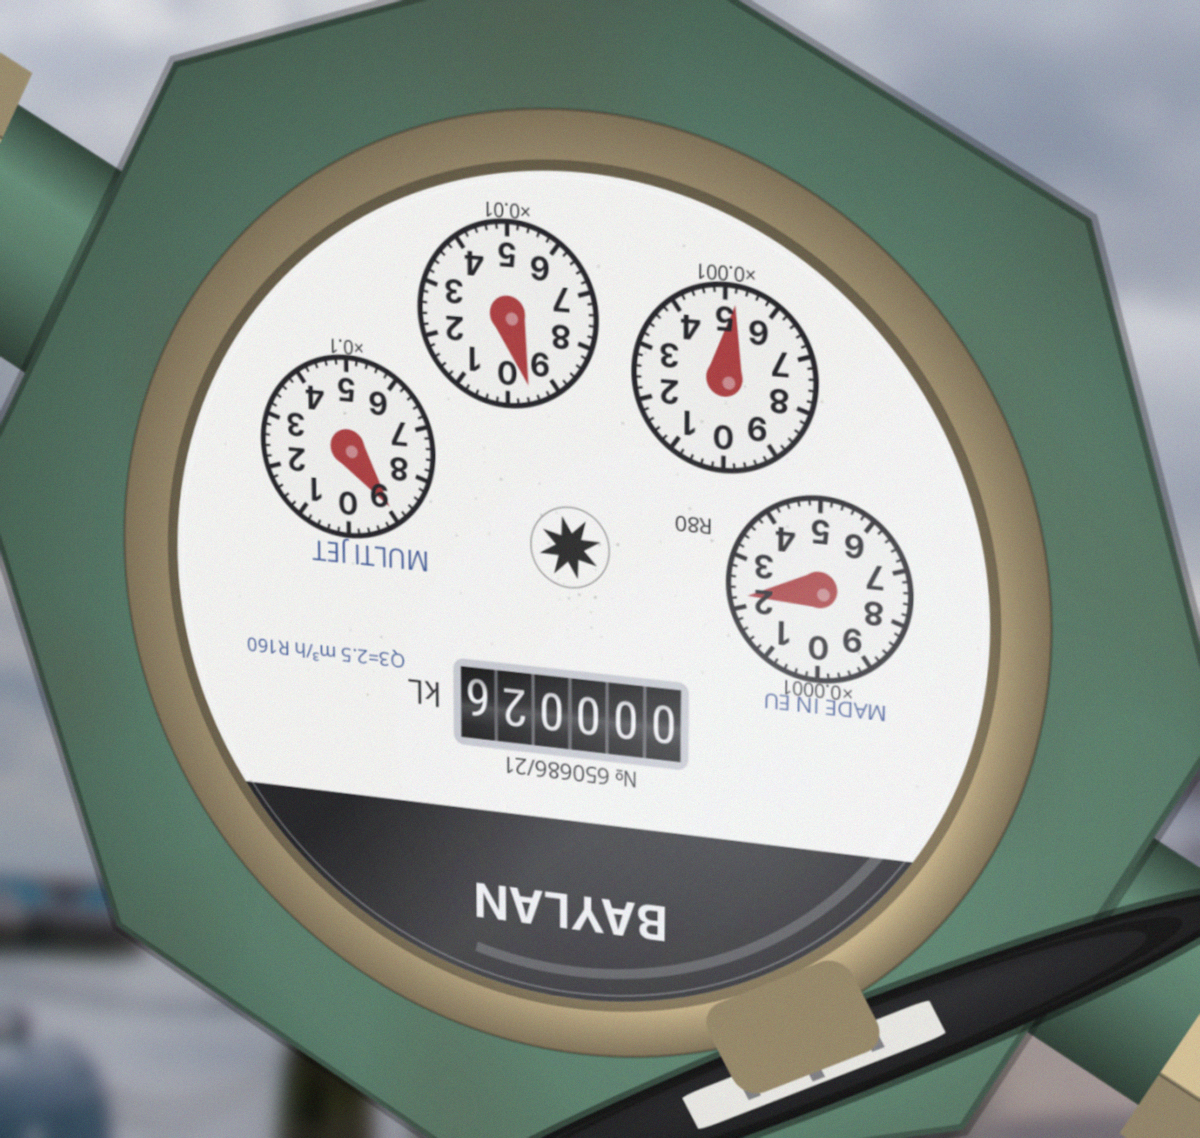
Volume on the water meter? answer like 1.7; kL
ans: 25.8952; kL
